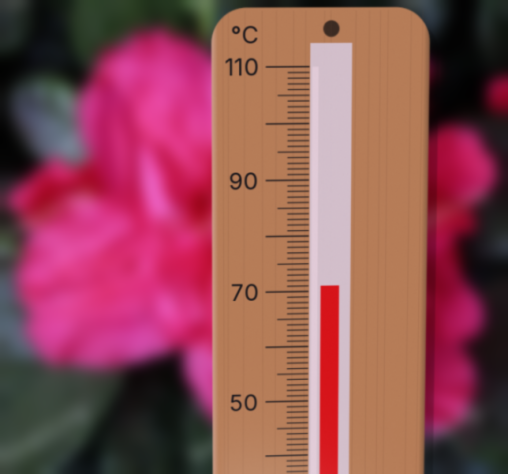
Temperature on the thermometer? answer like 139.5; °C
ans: 71; °C
